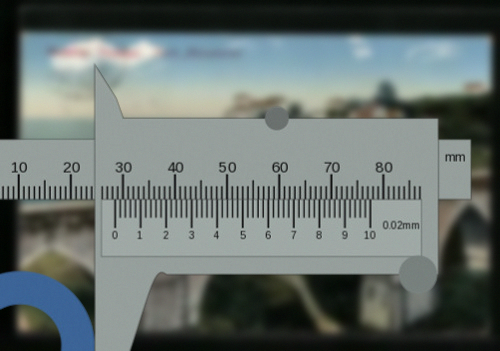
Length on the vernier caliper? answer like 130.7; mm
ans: 28.5; mm
